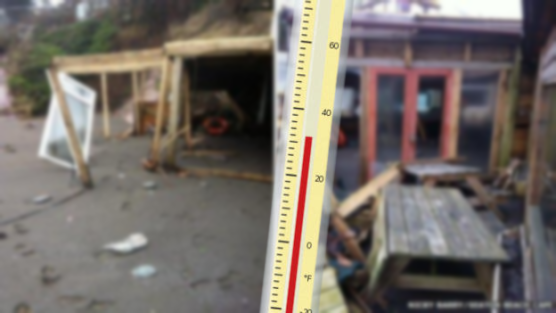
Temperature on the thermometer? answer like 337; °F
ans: 32; °F
